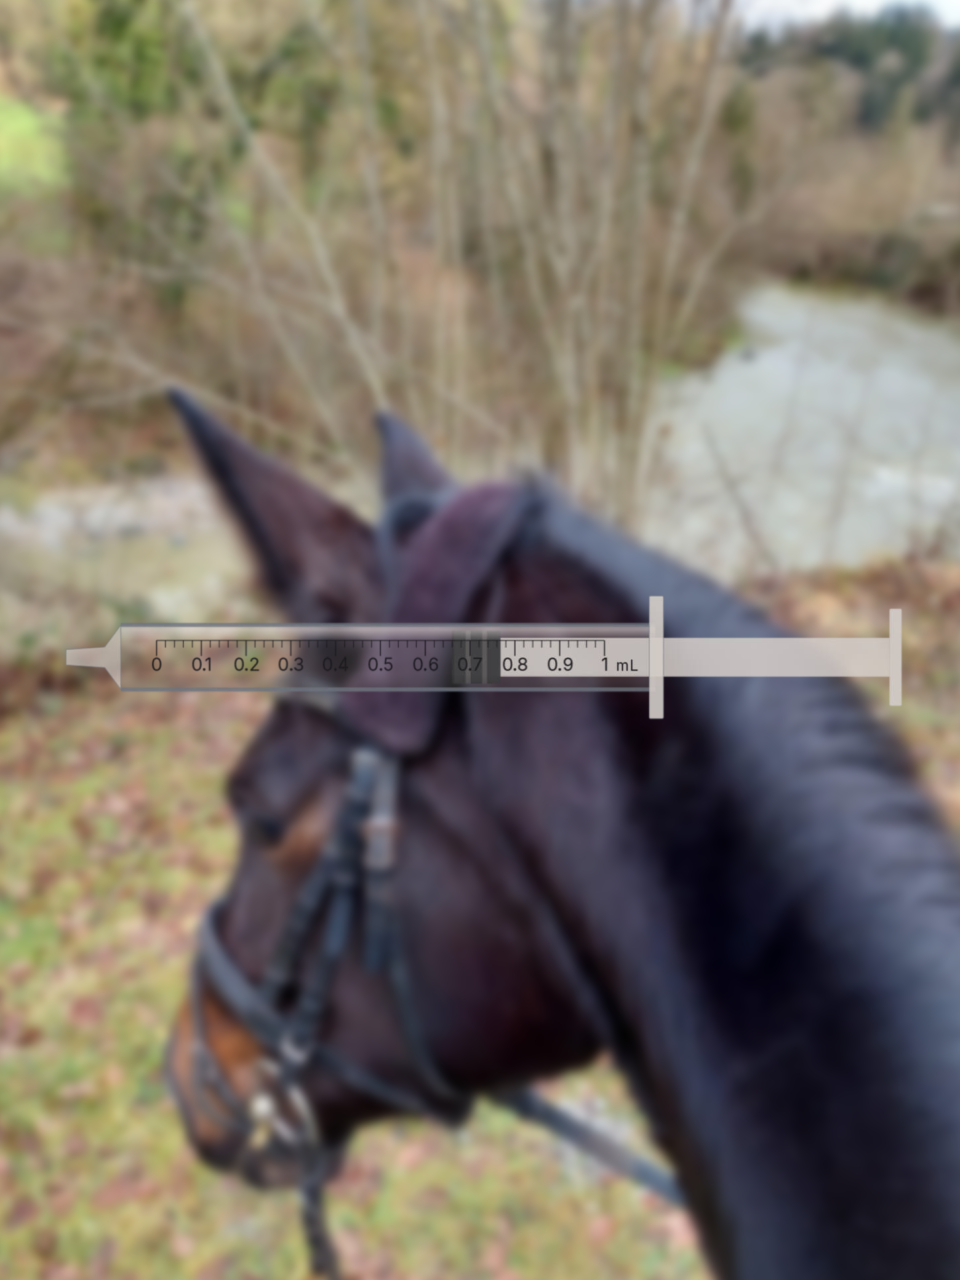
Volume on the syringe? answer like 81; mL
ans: 0.66; mL
